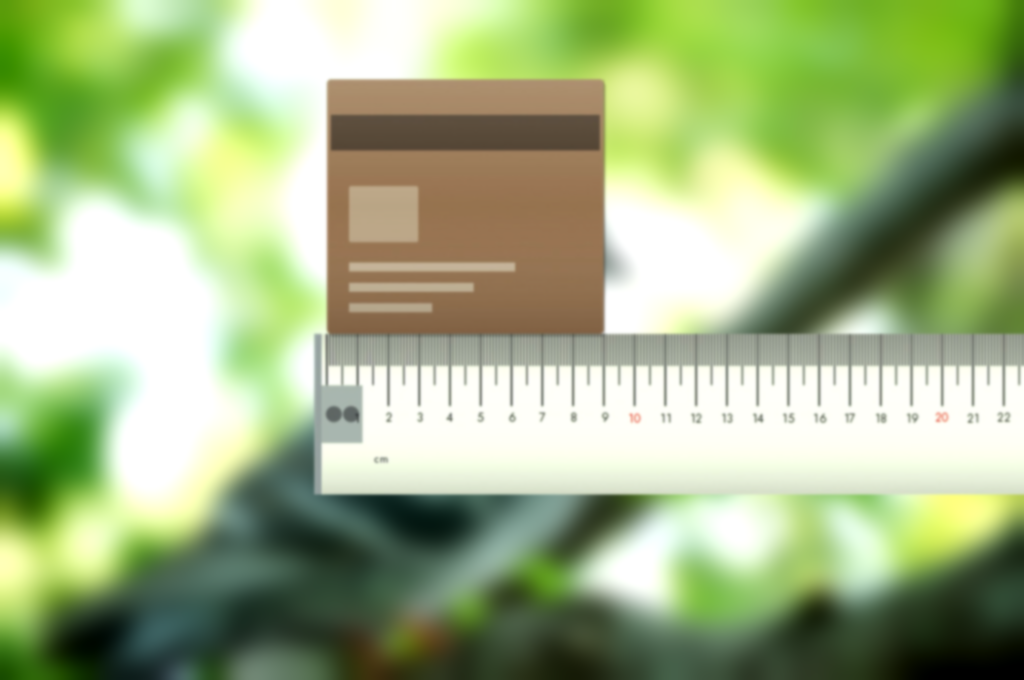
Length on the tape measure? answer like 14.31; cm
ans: 9; cm
